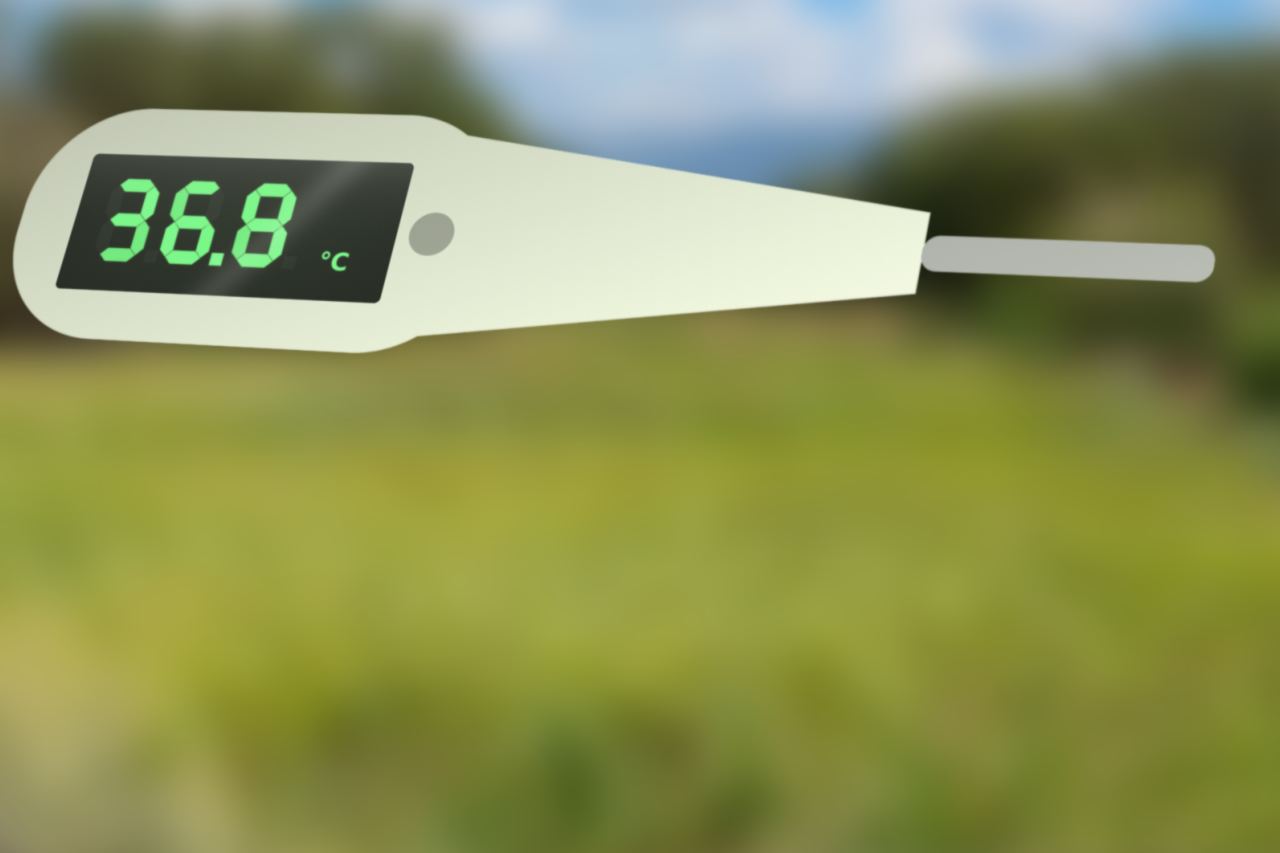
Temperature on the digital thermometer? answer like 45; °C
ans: 36.8; °C
